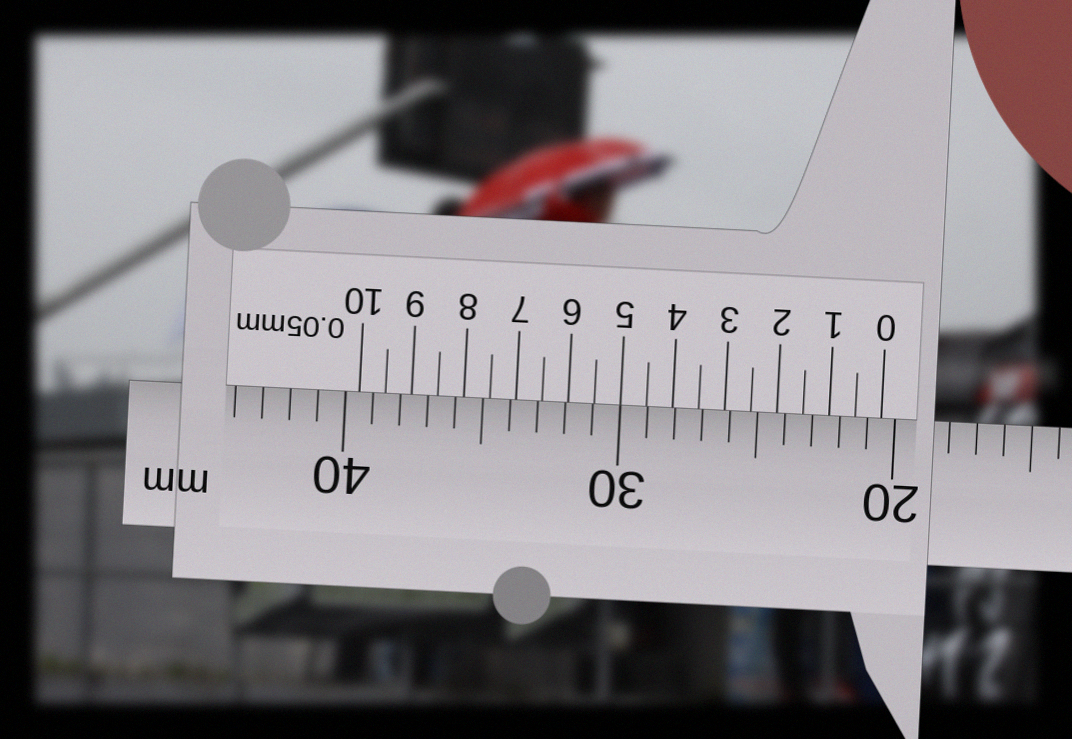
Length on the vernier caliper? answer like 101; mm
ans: 20.50; mm
